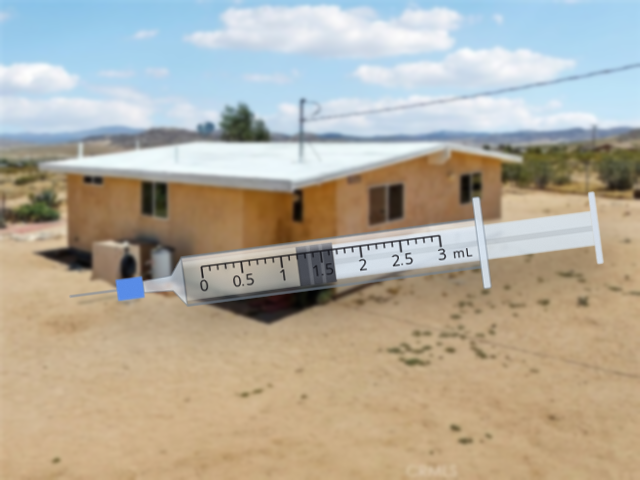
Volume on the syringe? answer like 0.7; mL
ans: 1.2; mL
